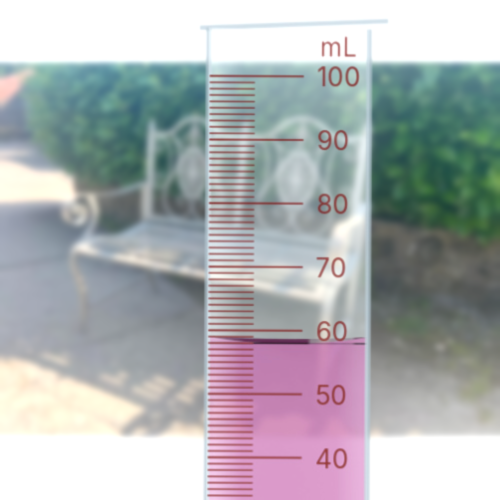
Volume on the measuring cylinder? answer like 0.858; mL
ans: 58; mL
